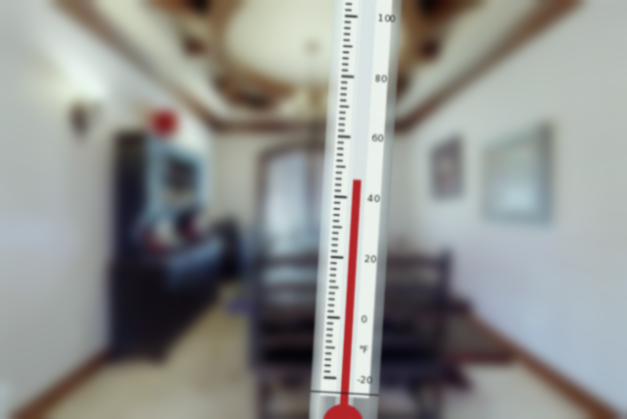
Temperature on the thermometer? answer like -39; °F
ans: 46; °F
